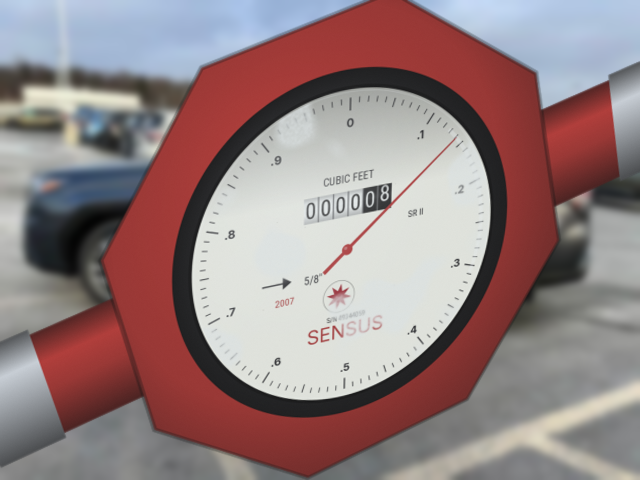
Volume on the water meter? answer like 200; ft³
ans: 8.14; ft³
